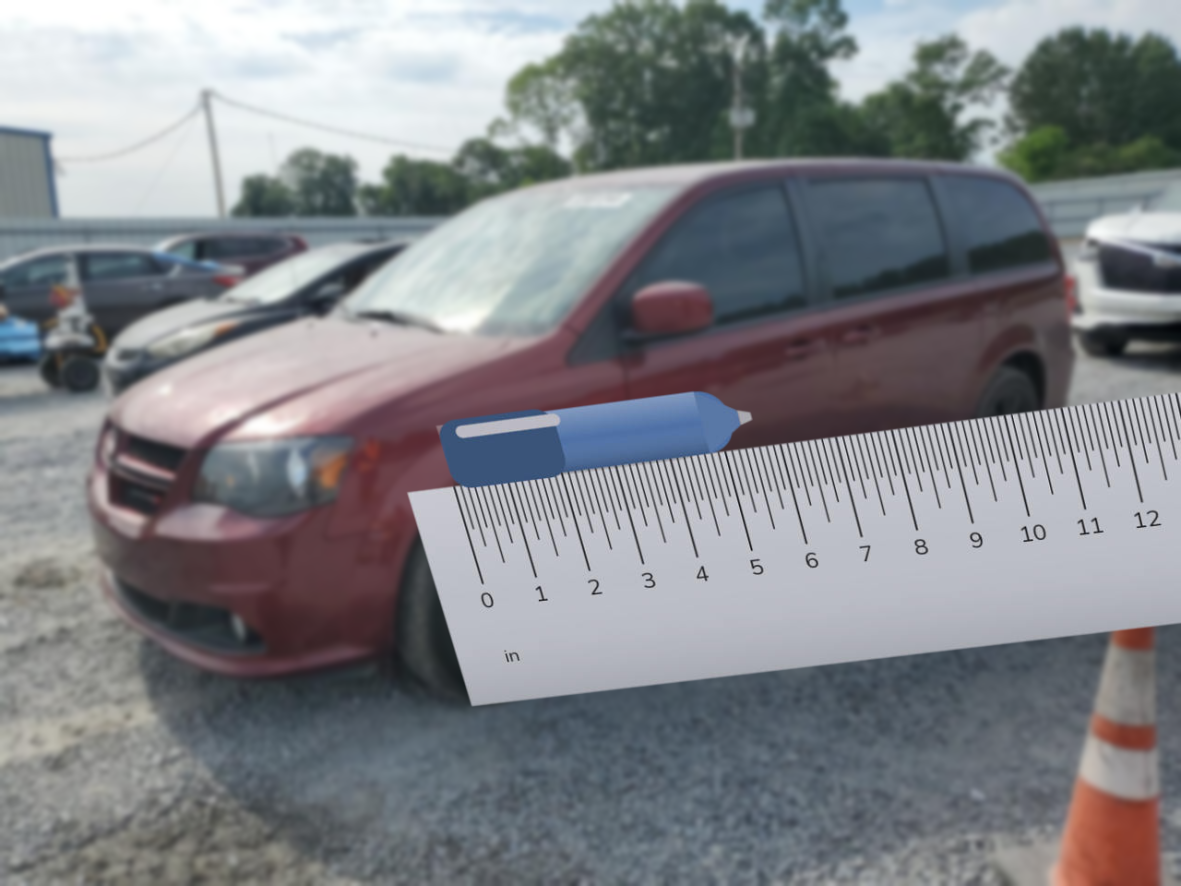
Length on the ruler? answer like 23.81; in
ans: 5.625; in
